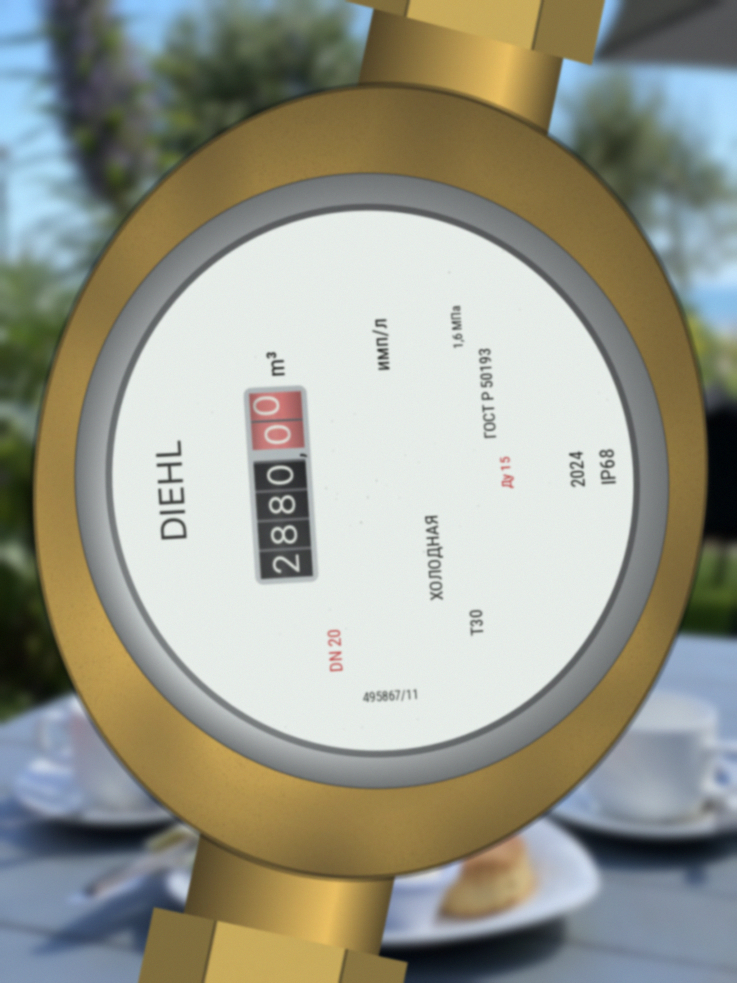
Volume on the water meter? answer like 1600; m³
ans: 2880.00; m³
